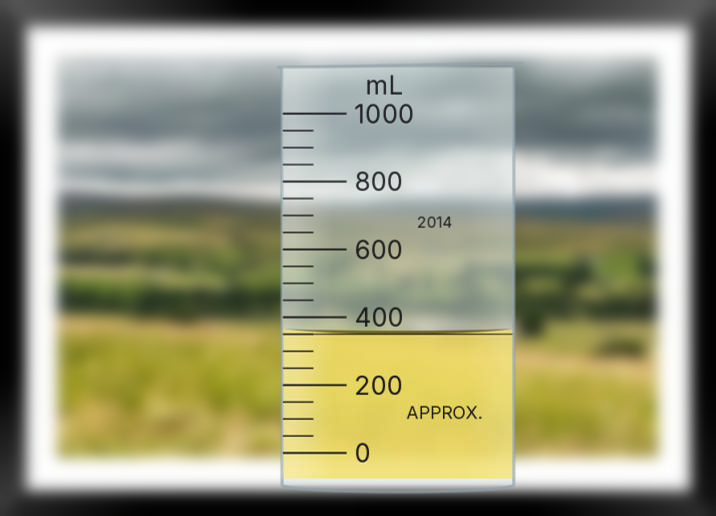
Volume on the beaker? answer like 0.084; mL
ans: 350; mL
